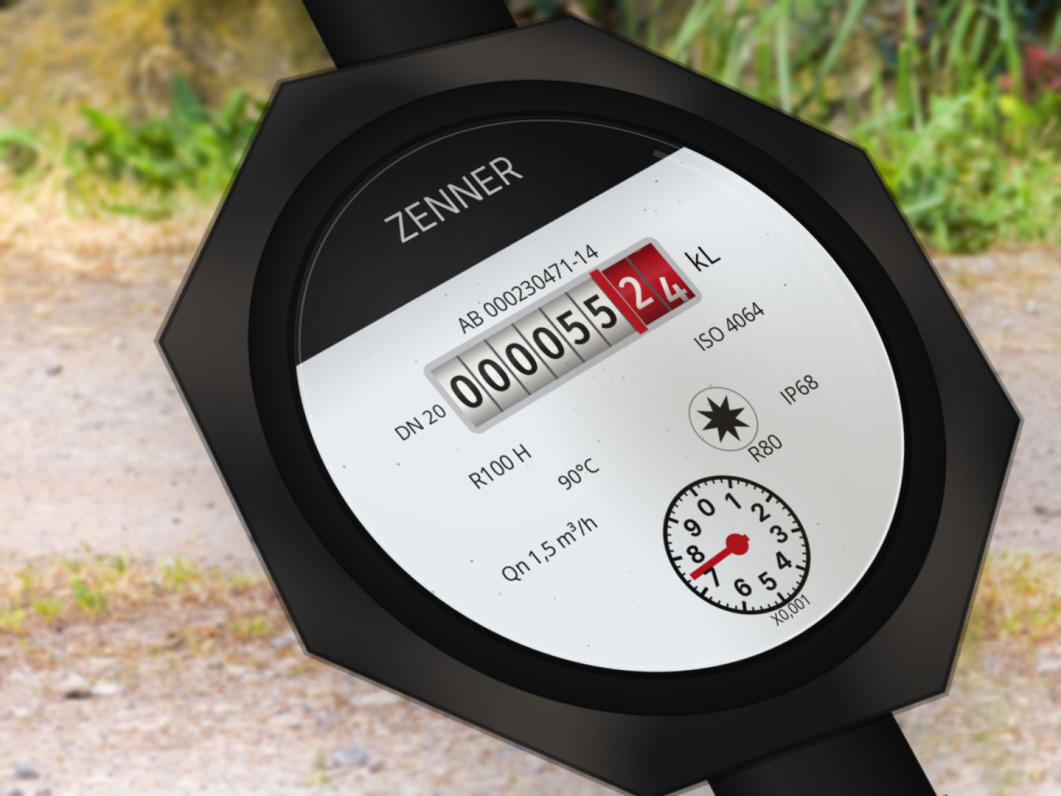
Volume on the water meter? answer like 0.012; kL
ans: 55.237; kL
